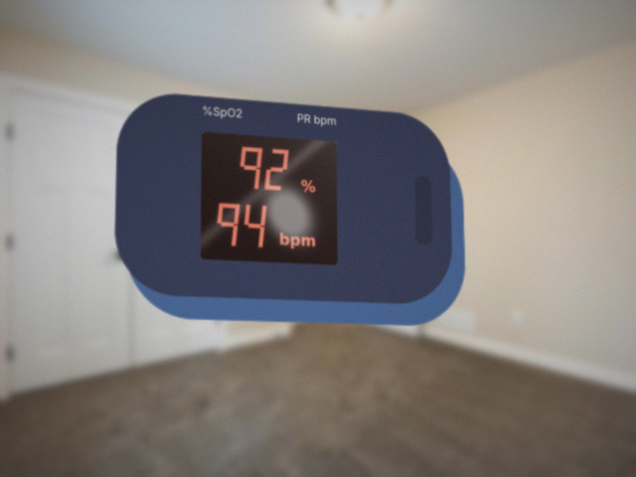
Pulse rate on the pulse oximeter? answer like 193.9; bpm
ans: 94; bpm
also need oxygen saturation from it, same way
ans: 92; %
